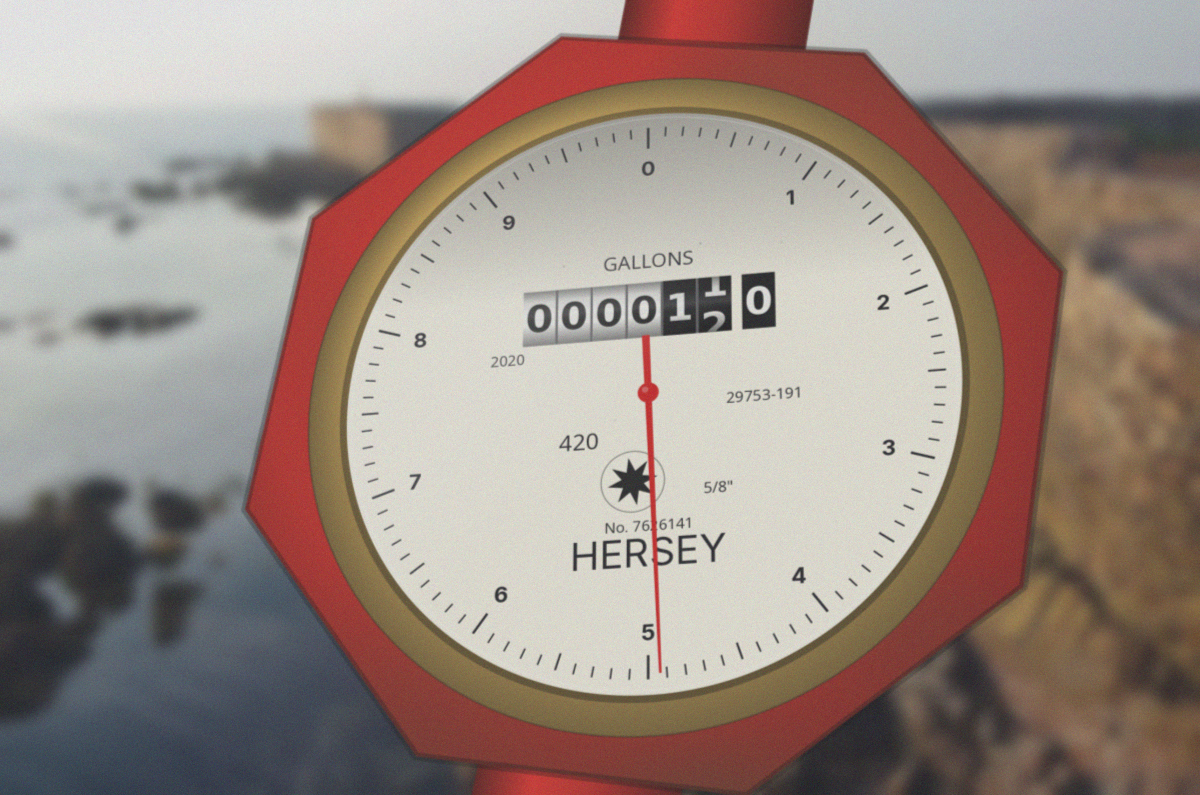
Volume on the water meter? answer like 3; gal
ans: 114.9; gal
